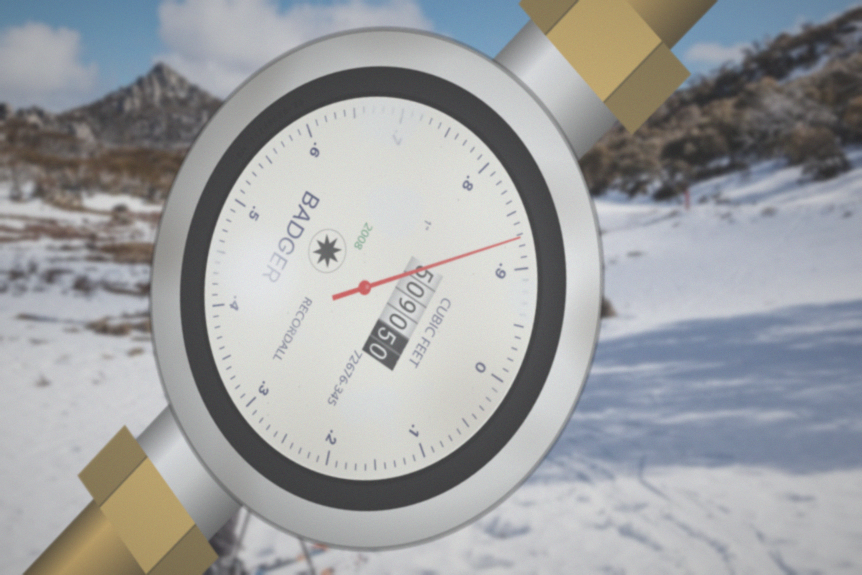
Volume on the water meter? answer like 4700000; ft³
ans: 509049.87; ft³
